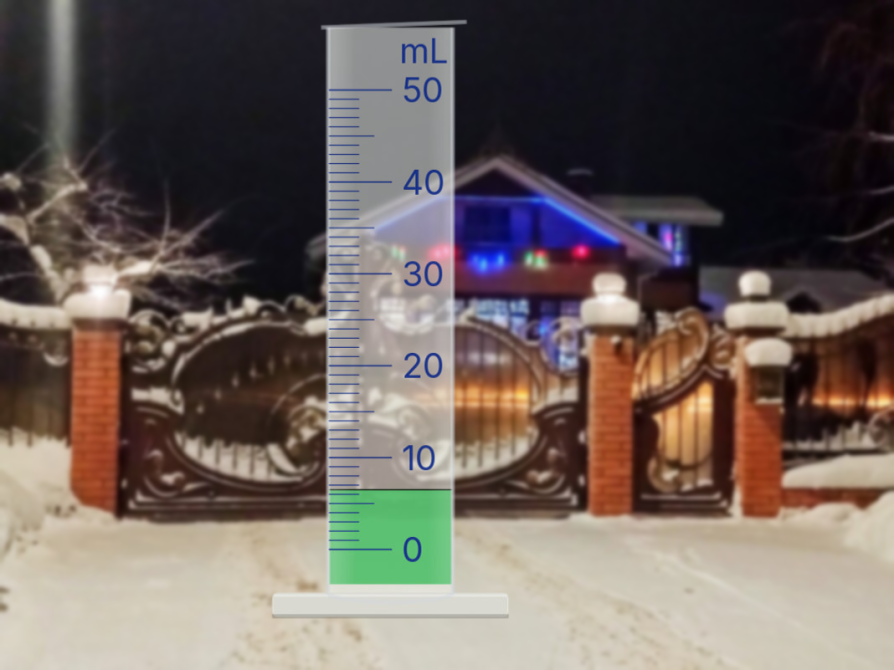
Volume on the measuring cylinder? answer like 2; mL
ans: 6.5; mL
